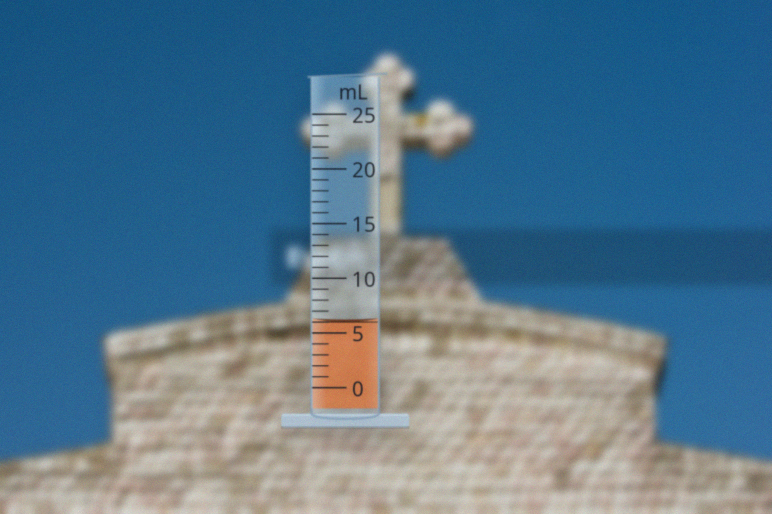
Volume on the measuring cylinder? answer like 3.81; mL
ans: 6; mL
